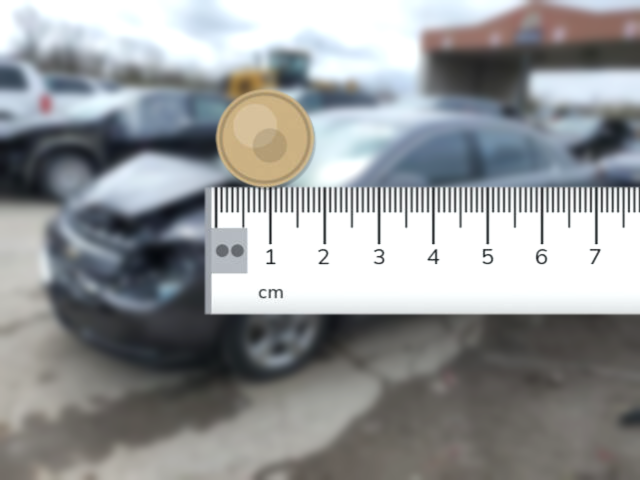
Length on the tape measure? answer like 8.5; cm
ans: 1.8; cm
